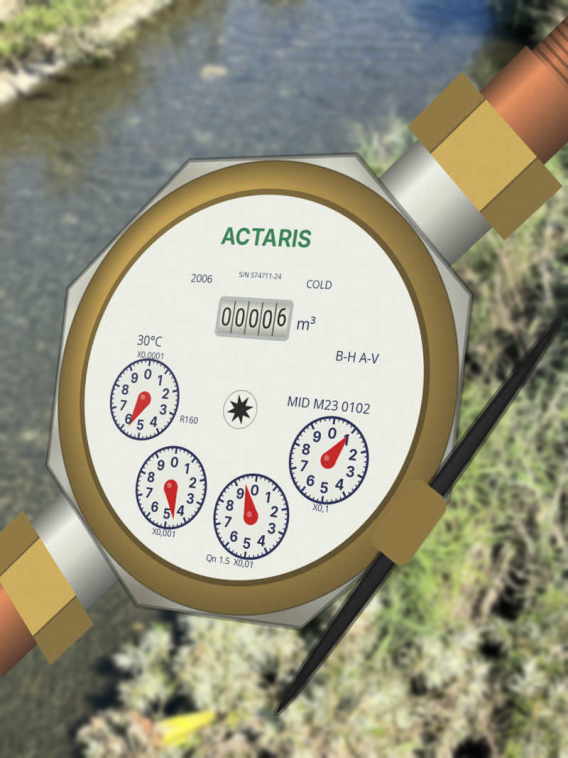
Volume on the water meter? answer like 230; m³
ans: 6.0945; m³
